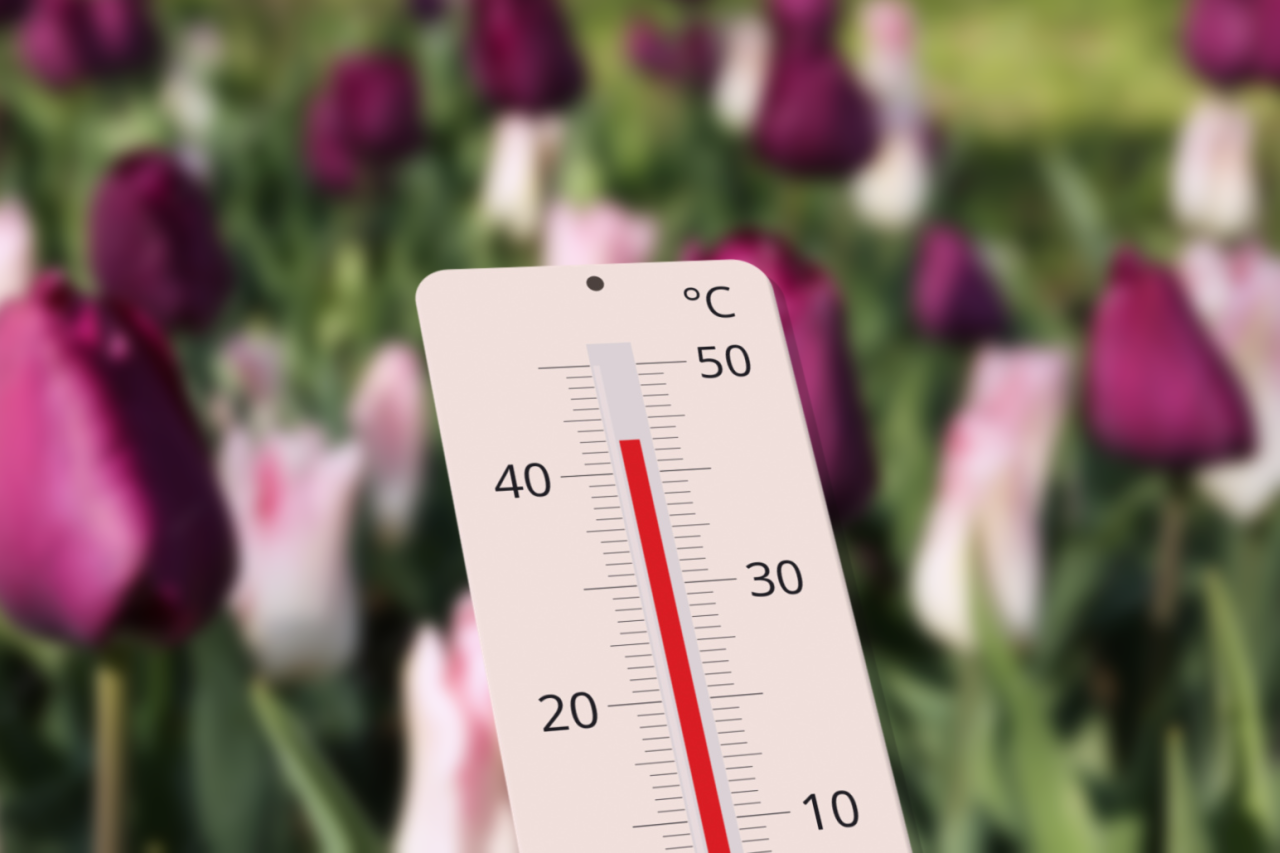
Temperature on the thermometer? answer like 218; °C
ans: 43; °C
